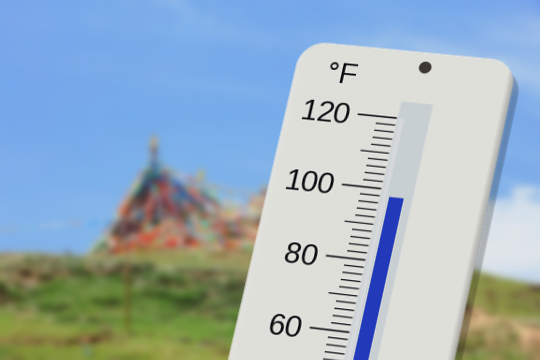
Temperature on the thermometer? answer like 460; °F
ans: 98; °F
